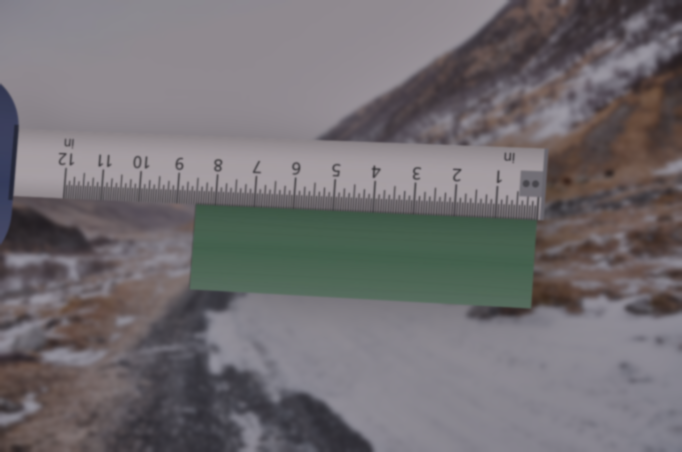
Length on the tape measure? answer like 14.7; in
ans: 8.5; in
